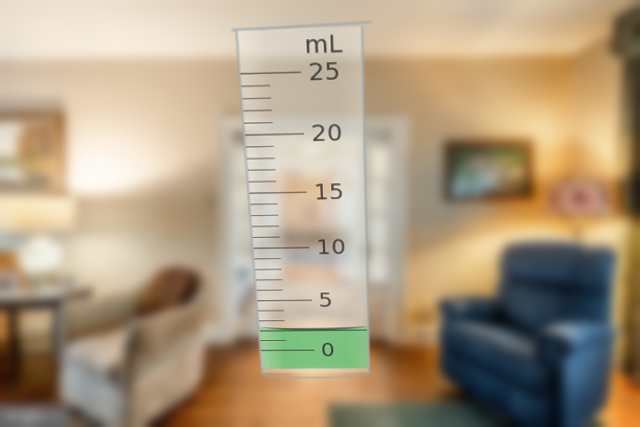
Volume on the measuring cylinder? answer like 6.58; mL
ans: 2; mL
